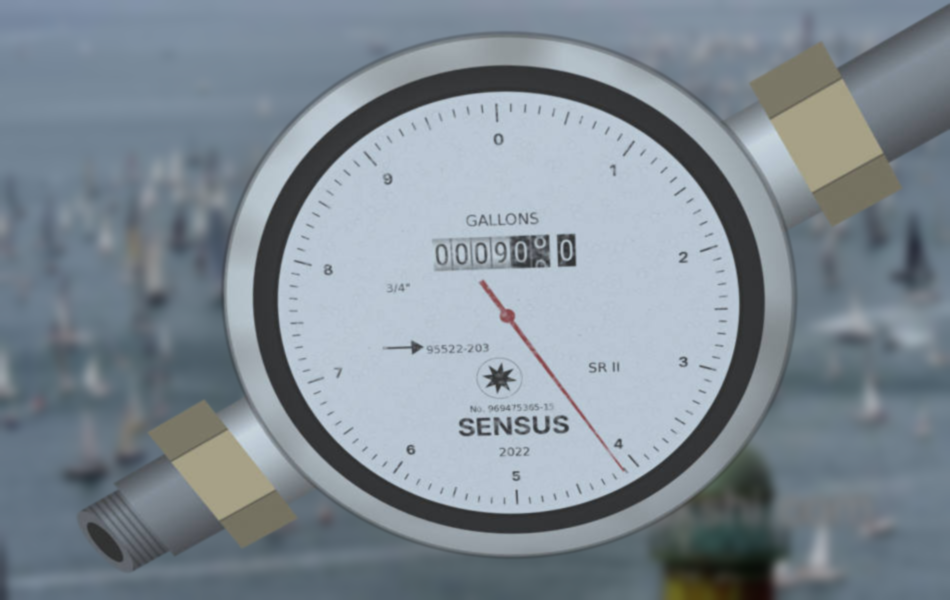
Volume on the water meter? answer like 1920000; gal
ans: 9084.1; gal
